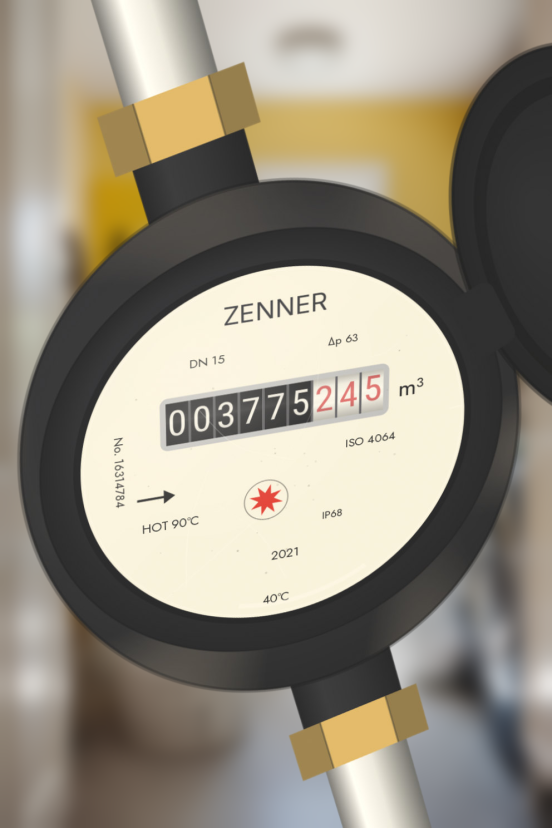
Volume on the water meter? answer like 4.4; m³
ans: 3775.245; m³
